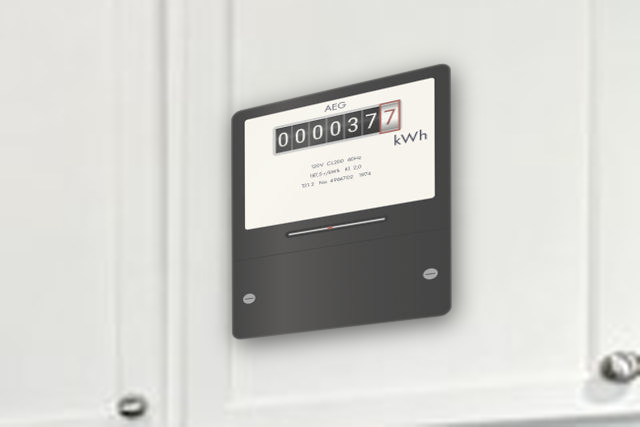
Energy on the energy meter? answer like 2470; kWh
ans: 37.7; kWh
